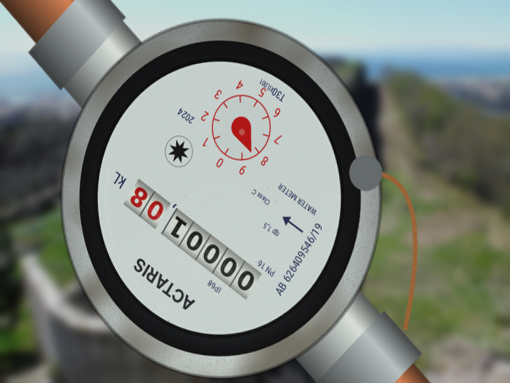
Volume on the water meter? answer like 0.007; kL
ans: 1.088; kL
